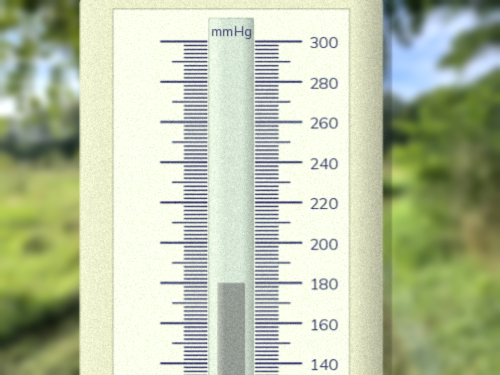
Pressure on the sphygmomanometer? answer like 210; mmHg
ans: 180; mmHg
